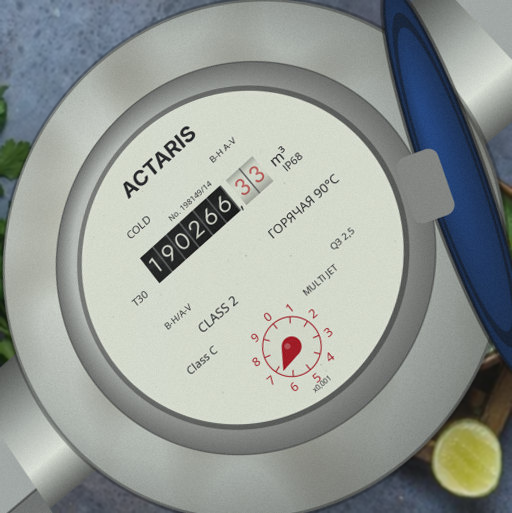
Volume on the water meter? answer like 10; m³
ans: 190266.336; m³
